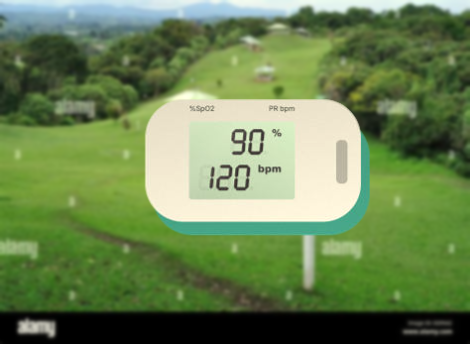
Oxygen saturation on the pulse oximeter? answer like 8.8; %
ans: 90; %
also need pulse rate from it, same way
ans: 120; bpm
